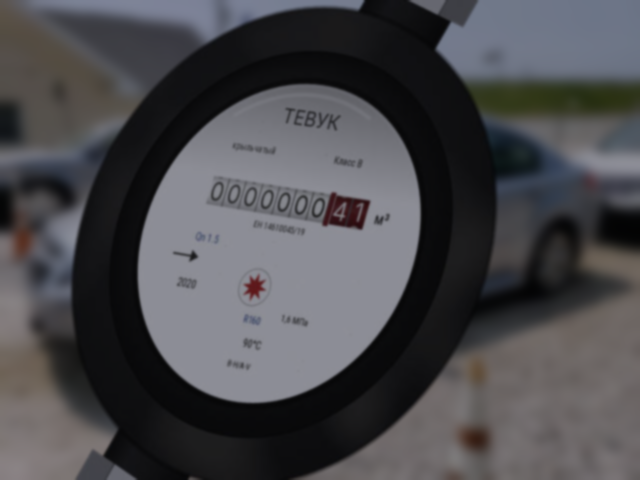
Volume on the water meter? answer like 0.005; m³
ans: 0.41; m³
